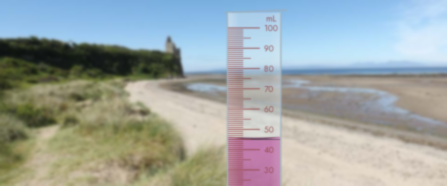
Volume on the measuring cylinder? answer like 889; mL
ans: 45; mL
